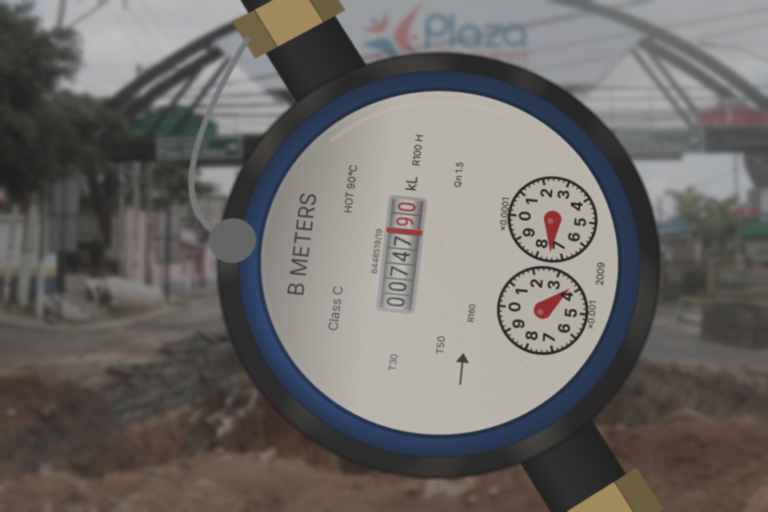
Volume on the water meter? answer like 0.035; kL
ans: 747.9037; kL
